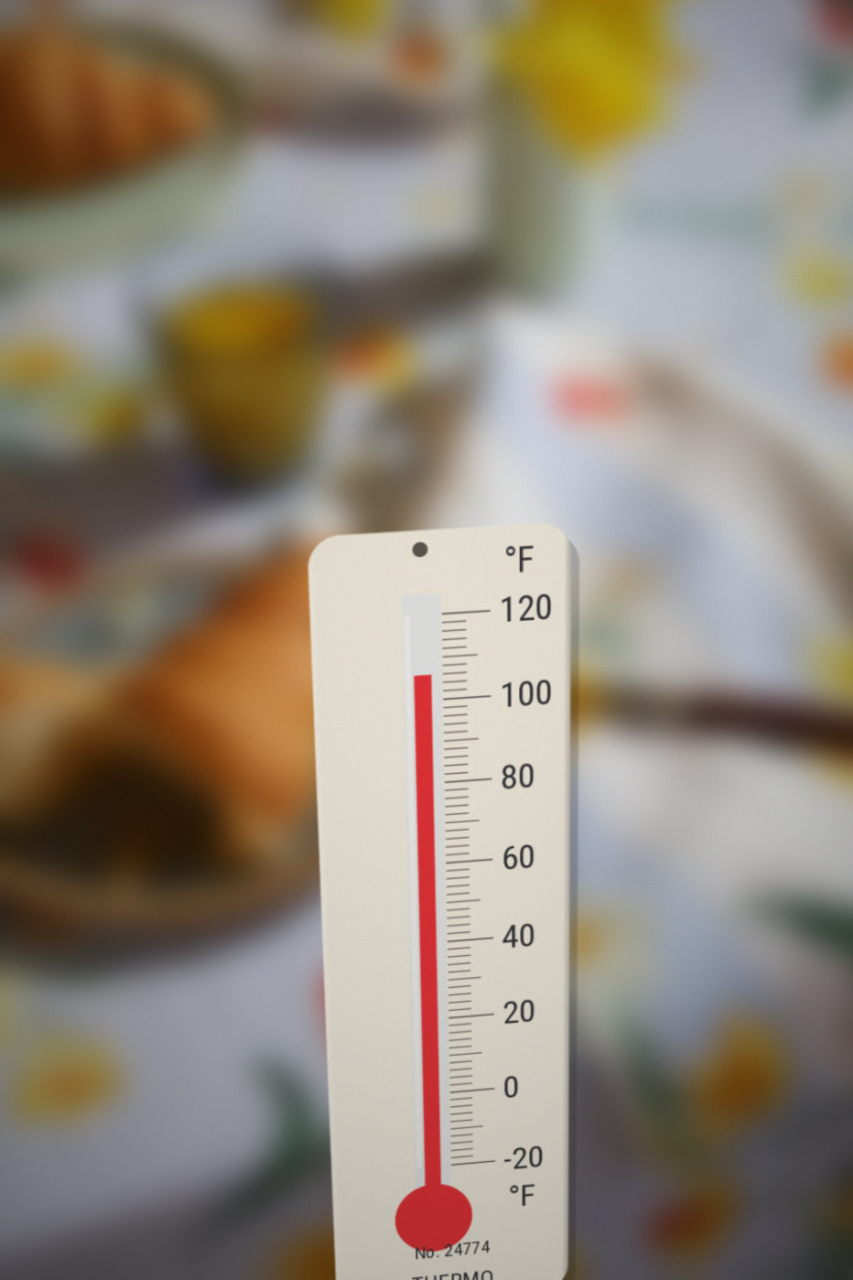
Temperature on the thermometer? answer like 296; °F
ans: 106; °F
